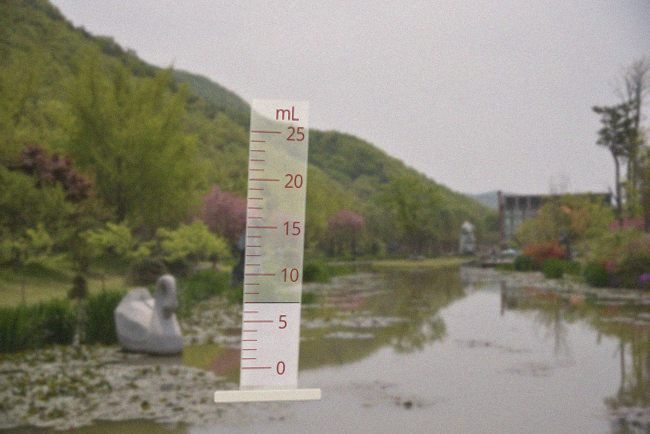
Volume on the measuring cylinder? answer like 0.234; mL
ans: 7; mL
